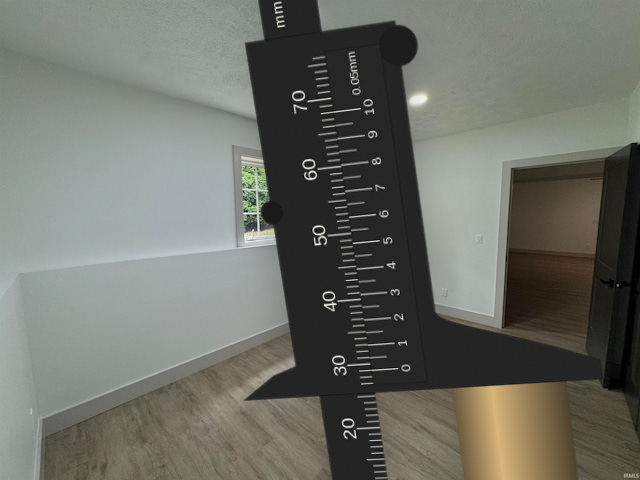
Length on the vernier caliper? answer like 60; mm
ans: 29.0; mm
